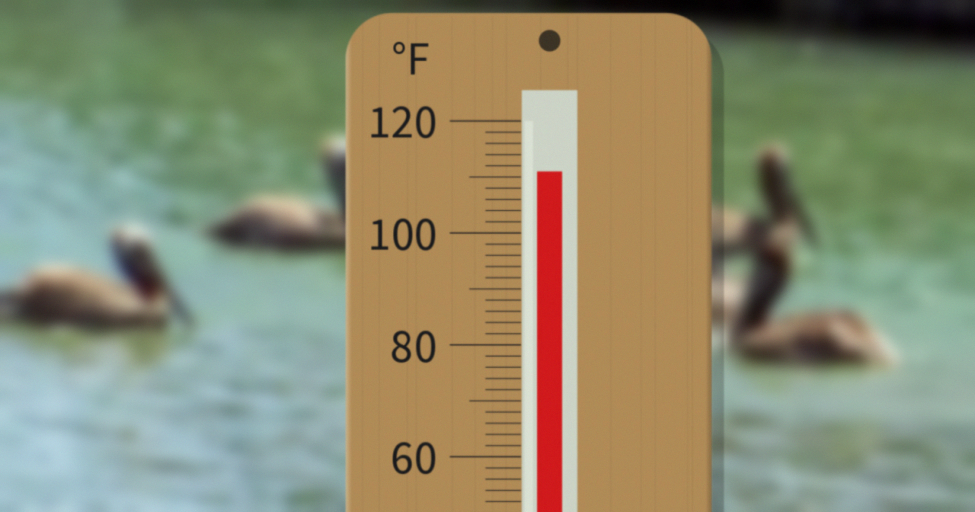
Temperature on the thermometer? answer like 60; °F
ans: 111; °F
